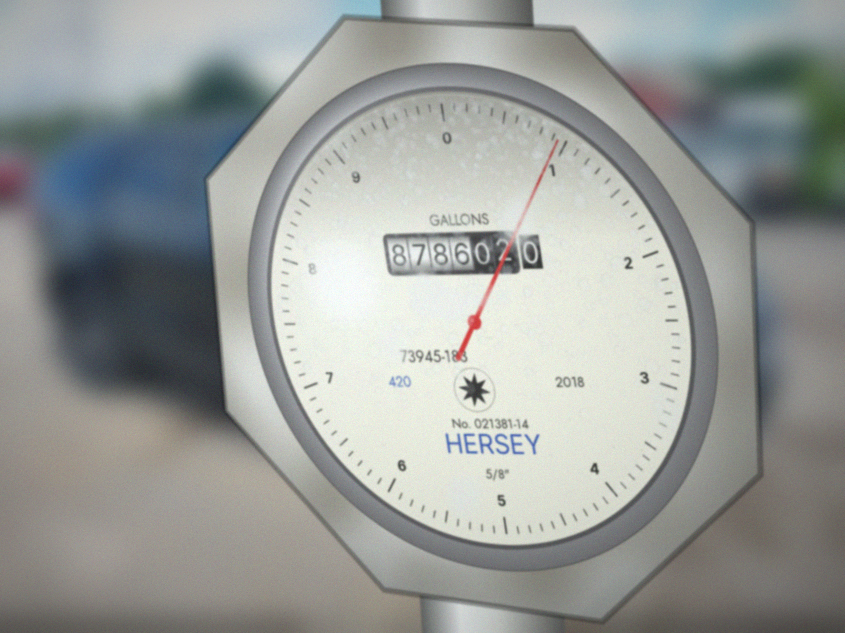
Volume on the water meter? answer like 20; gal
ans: 8786020.9; gal
